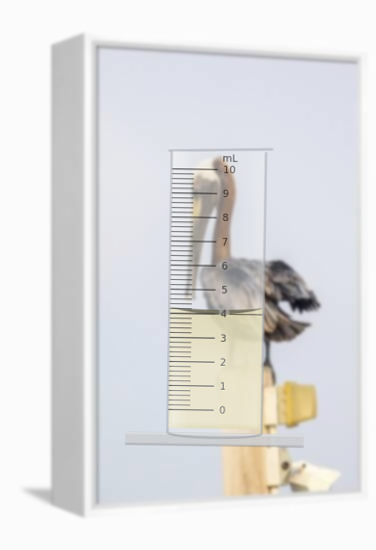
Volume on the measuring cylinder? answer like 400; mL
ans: 4; mL
